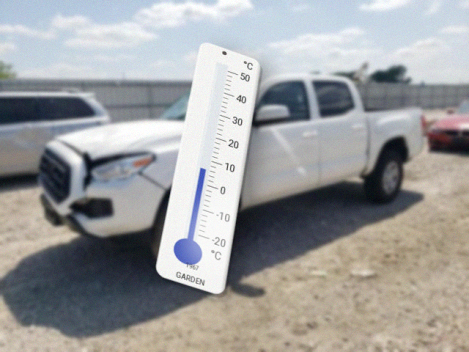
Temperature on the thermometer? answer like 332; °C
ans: 6; °C
